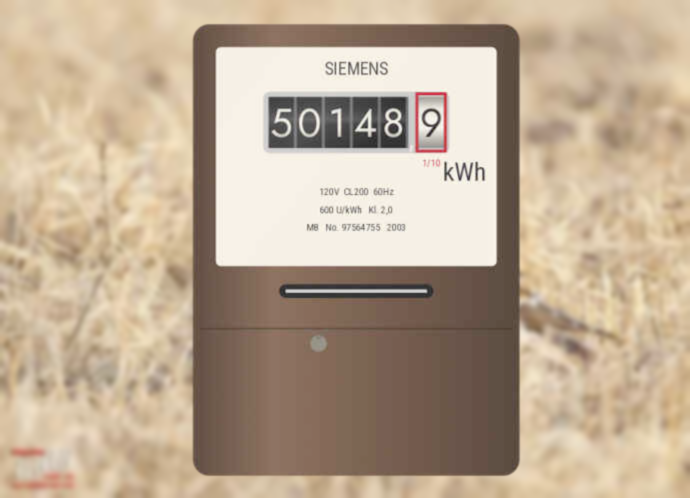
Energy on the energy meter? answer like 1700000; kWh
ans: 50148.9; kWh
